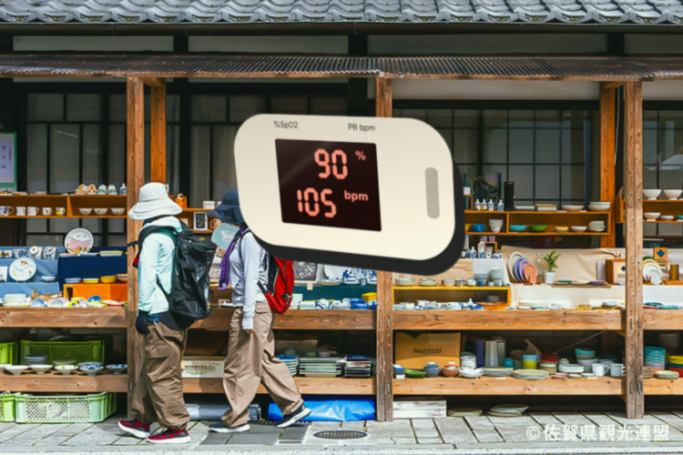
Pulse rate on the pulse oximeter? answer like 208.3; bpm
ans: 105; bpm
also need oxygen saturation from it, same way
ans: 90; %
